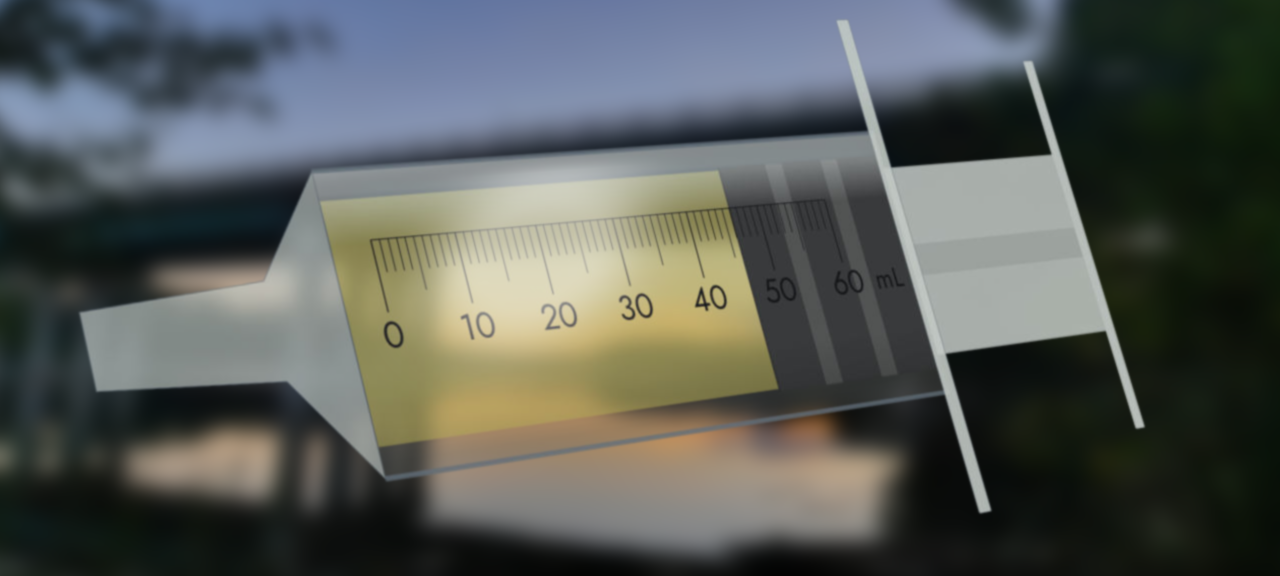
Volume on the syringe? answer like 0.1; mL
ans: 46; mL
